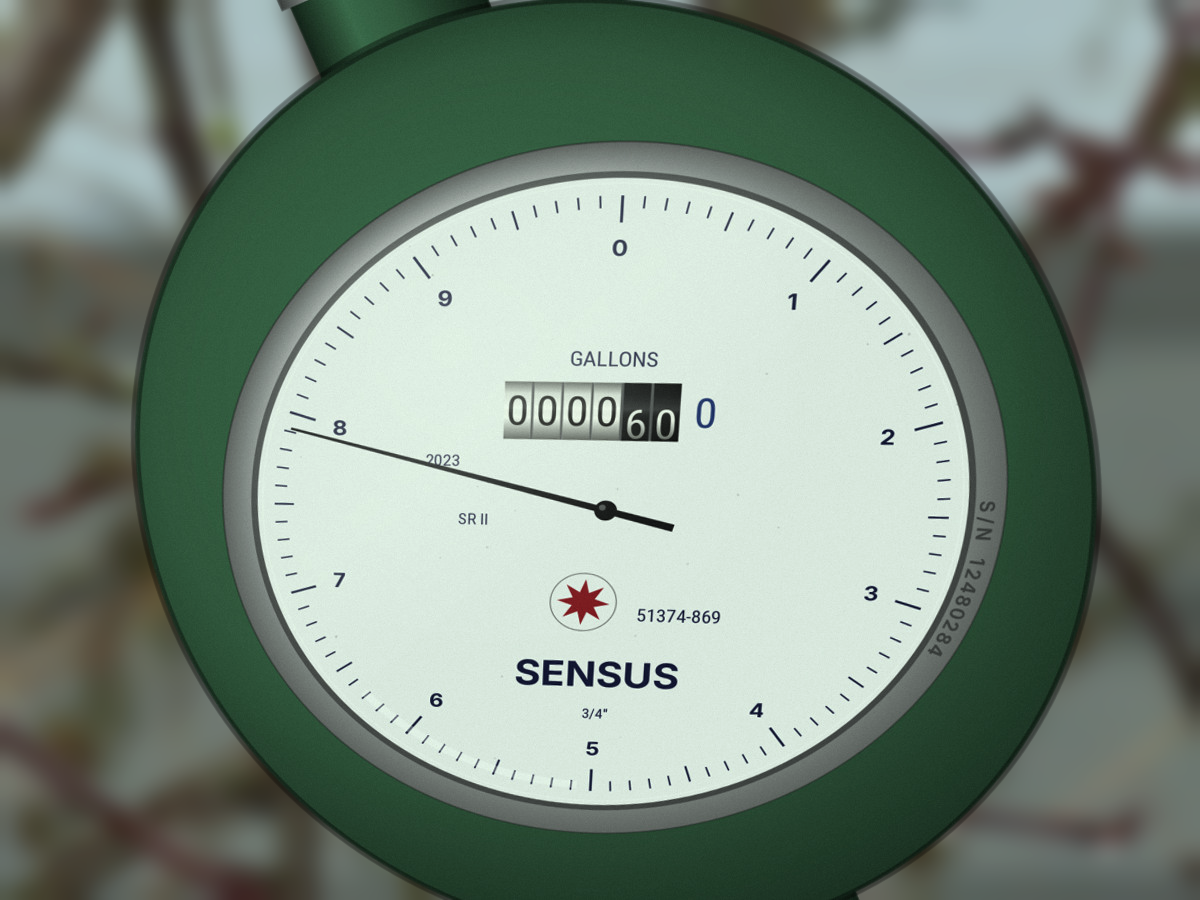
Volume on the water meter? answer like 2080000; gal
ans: 597.9; gal
